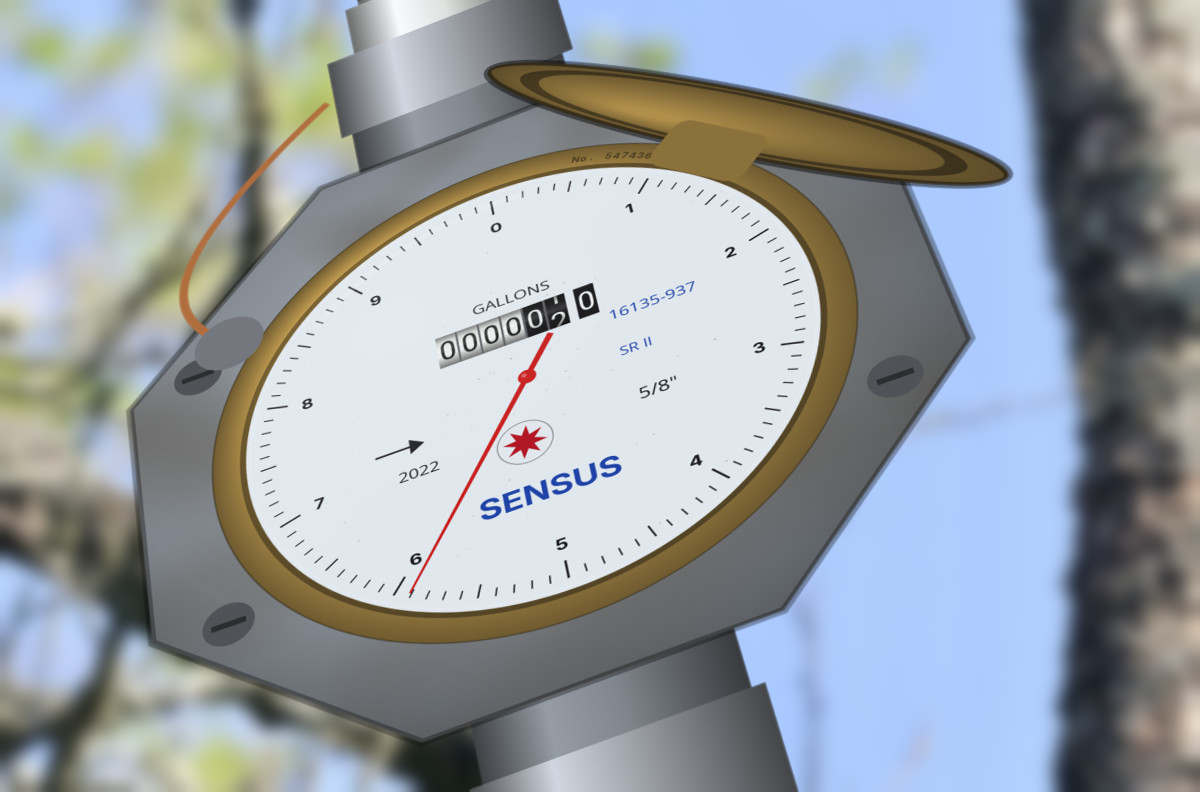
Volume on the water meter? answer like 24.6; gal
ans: 15.9; gal
